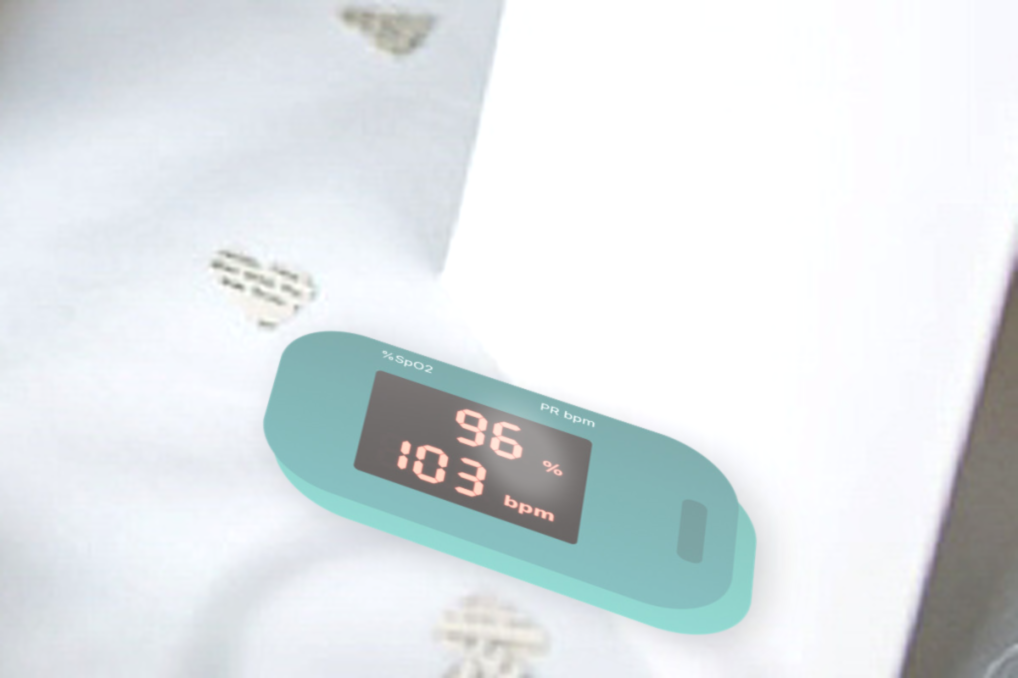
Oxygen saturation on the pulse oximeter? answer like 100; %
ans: 96; %
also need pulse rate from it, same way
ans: 103; bpm
